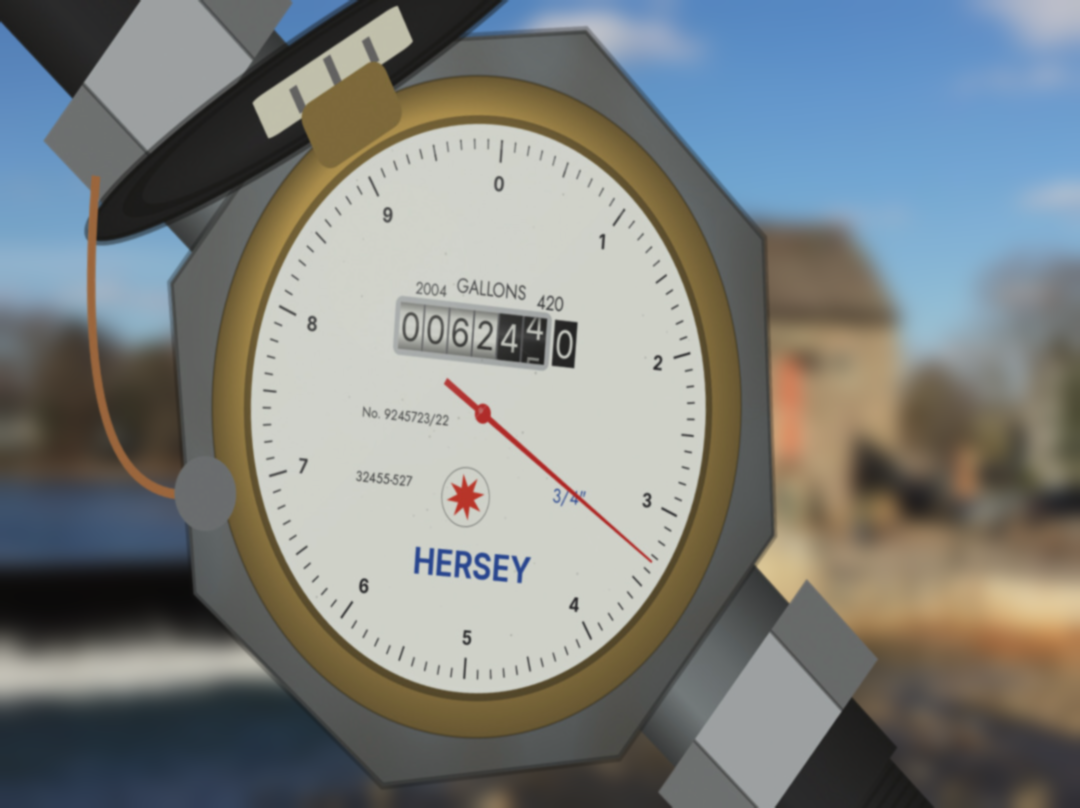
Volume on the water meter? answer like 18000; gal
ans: 62443.3; gal
